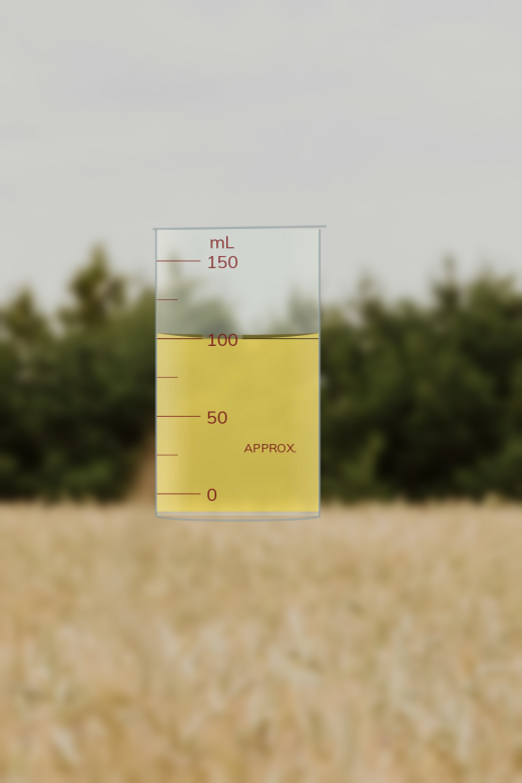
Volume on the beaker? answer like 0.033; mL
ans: 100; mL
